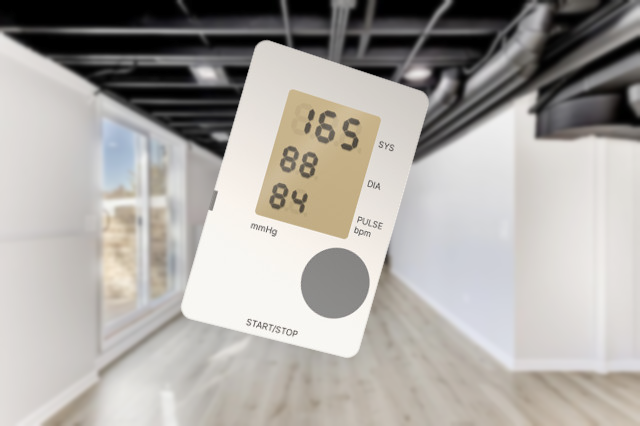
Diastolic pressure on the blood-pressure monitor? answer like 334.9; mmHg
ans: 88; mmHg
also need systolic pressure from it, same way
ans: 165; mmHg
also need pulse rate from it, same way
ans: 84; bpm
